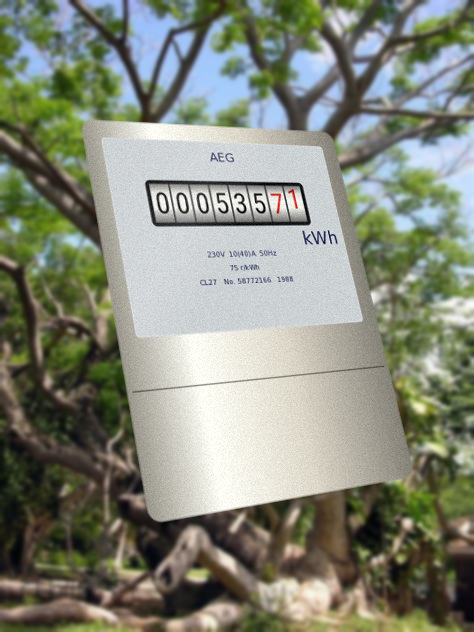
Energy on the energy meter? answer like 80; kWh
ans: 535.71; kWh
